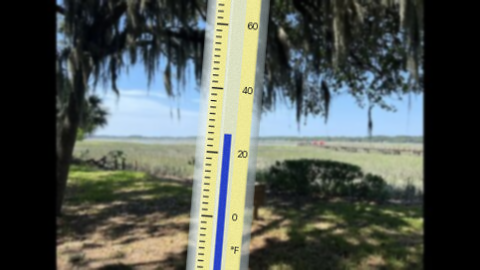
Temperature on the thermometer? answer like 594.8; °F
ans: 26; °F
